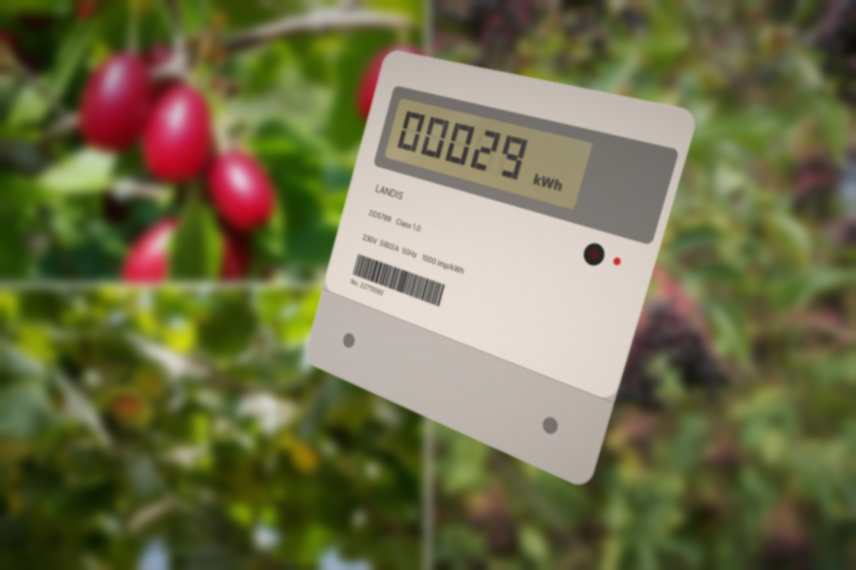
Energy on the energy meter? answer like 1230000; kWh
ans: 29; kWh
